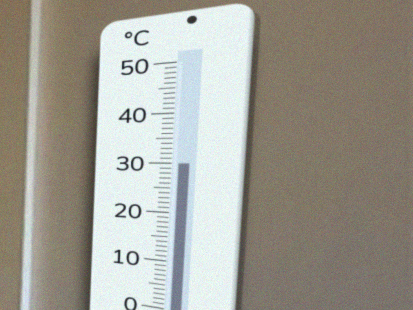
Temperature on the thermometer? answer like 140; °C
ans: 30; °C
